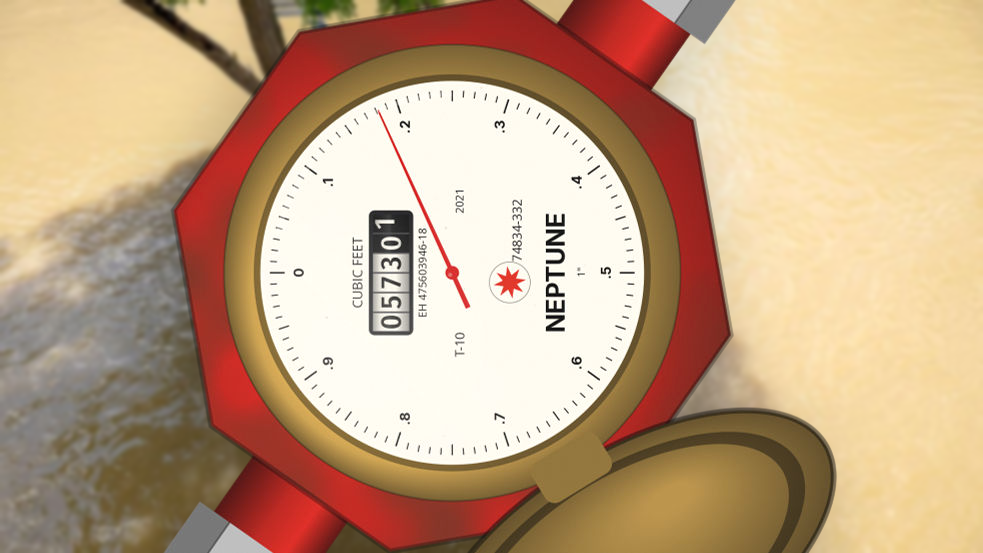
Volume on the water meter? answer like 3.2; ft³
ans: 57301.18; ft³
